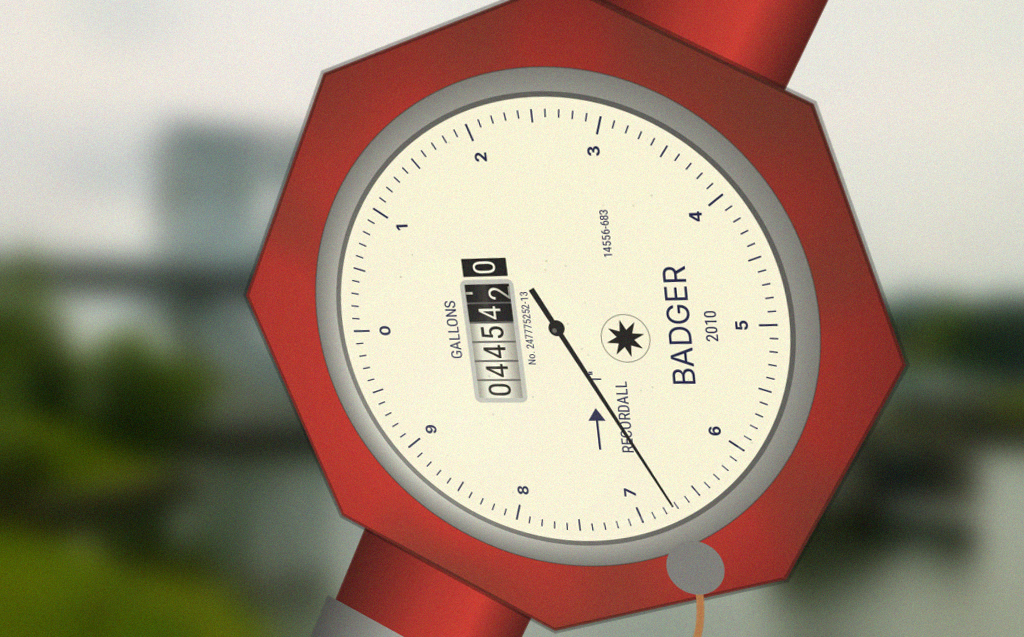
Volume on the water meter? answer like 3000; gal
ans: 445416.7; gal
